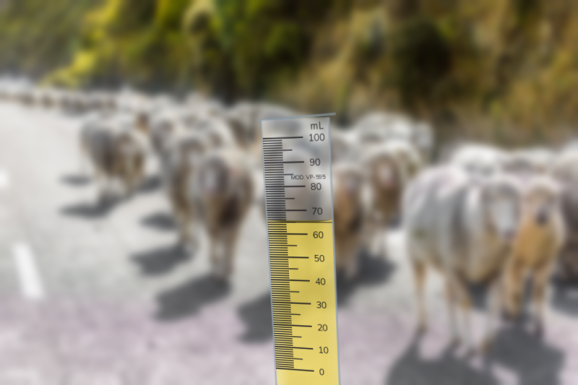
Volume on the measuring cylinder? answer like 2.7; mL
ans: 65; mL
